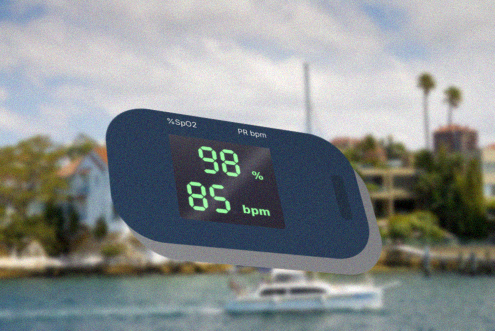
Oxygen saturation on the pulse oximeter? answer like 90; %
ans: 98; %
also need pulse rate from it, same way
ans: 85; bpm
